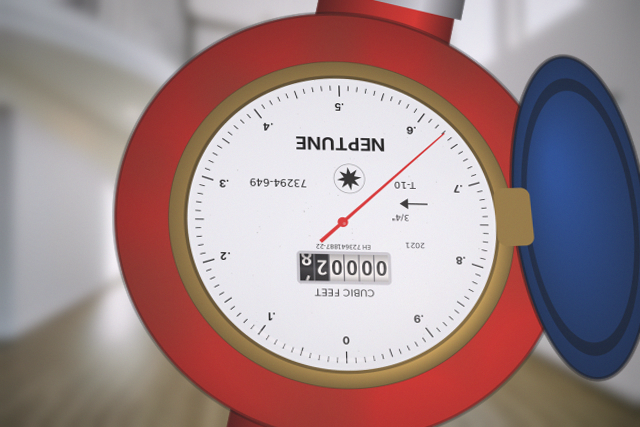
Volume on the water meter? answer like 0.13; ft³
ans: 27.63; ft³
